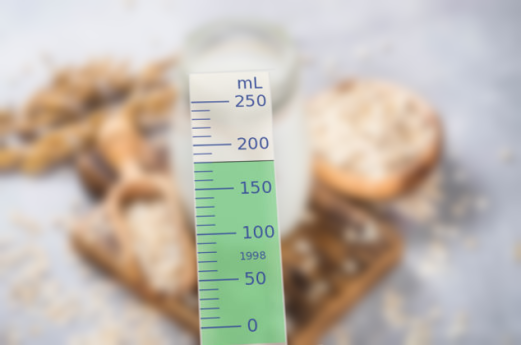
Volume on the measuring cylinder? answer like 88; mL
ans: 180; mL
